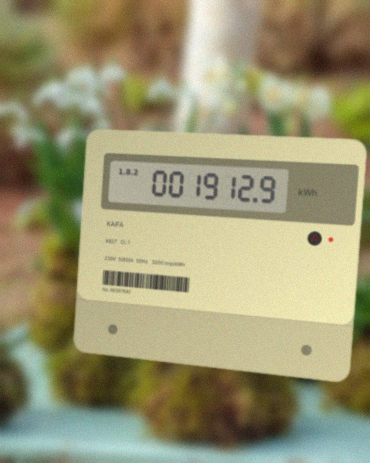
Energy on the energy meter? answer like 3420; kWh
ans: 1912.9; kWh
